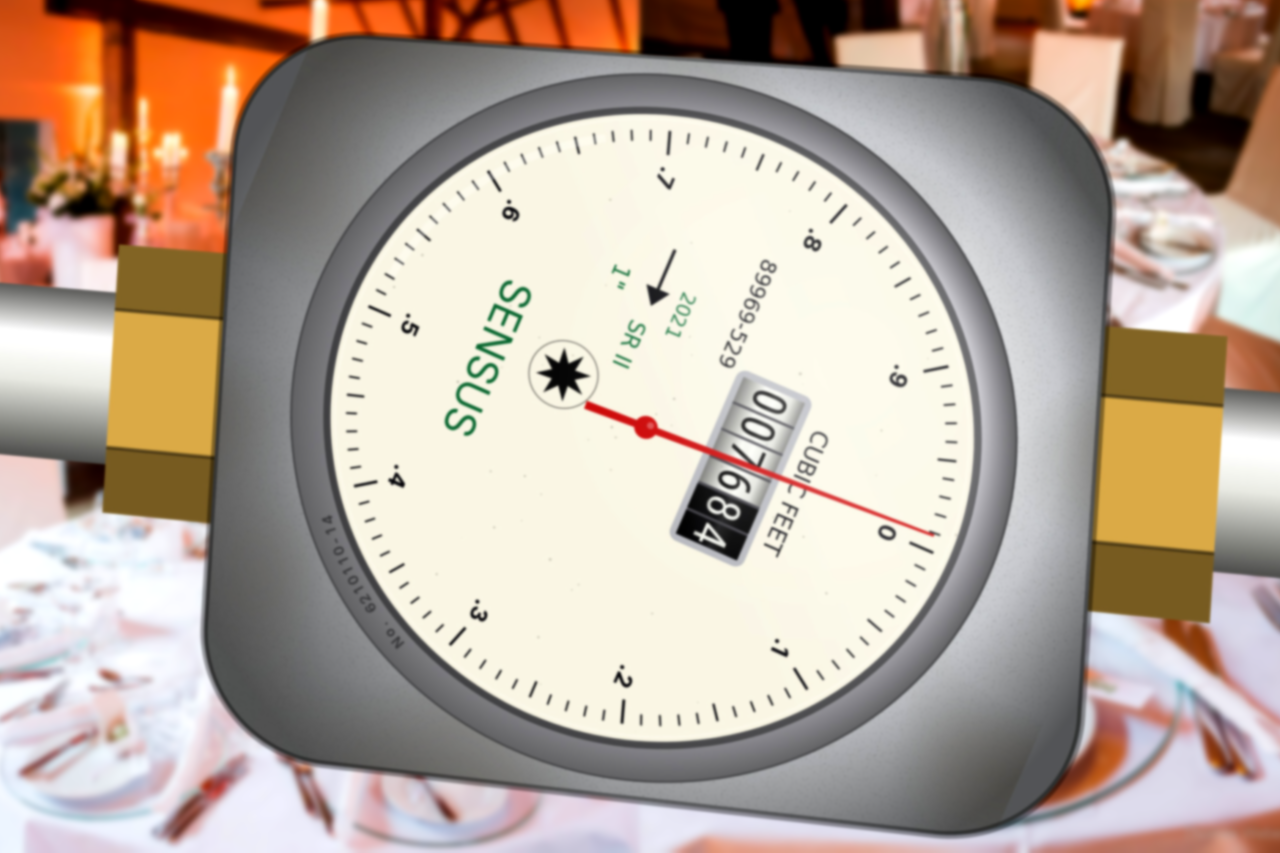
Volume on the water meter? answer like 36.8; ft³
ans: 7683.99; ft³
